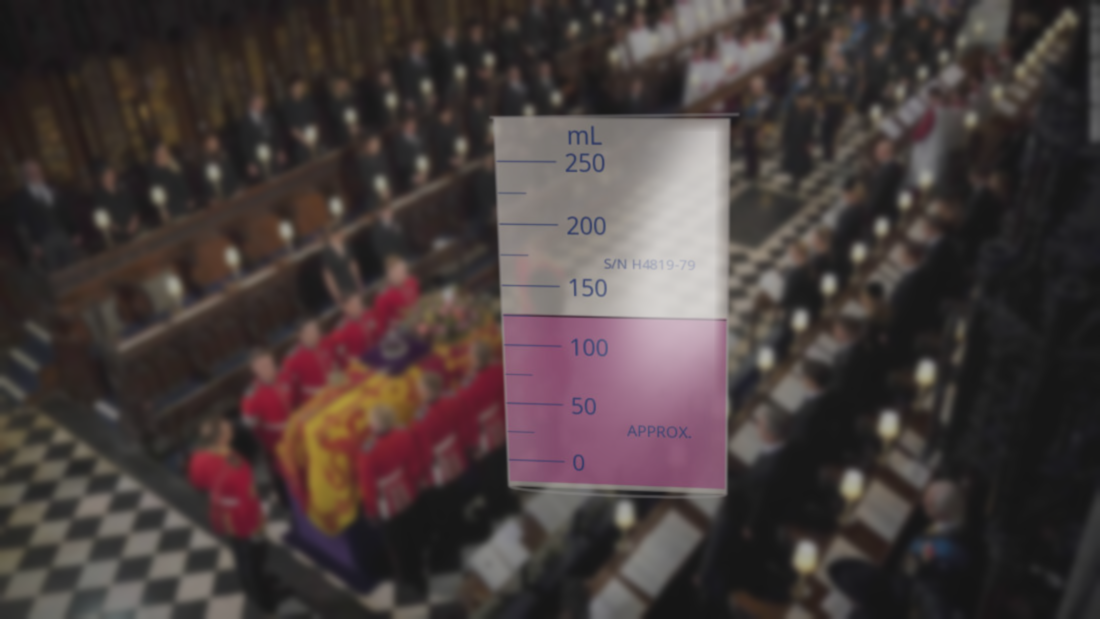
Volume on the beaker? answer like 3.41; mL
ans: 125; mL
